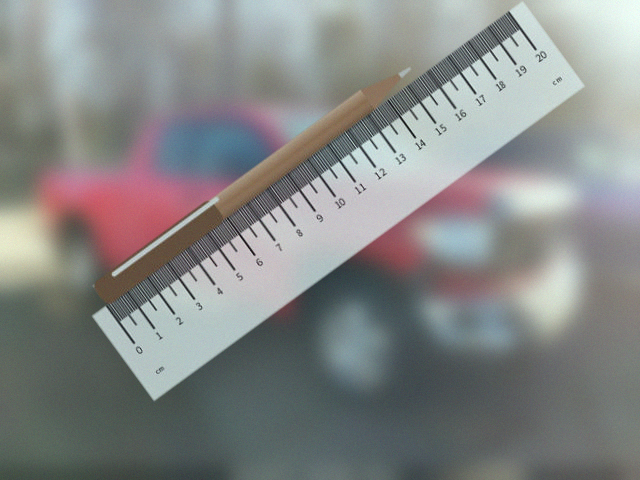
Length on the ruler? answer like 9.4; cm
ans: 15.5; cm
